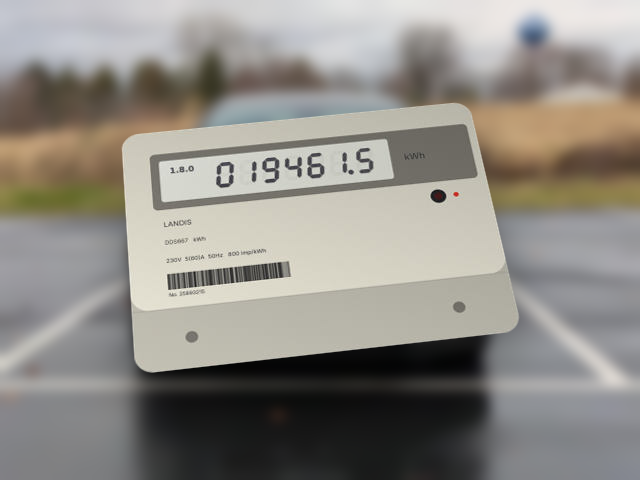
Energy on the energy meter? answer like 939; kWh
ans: 19461.5; kWh
